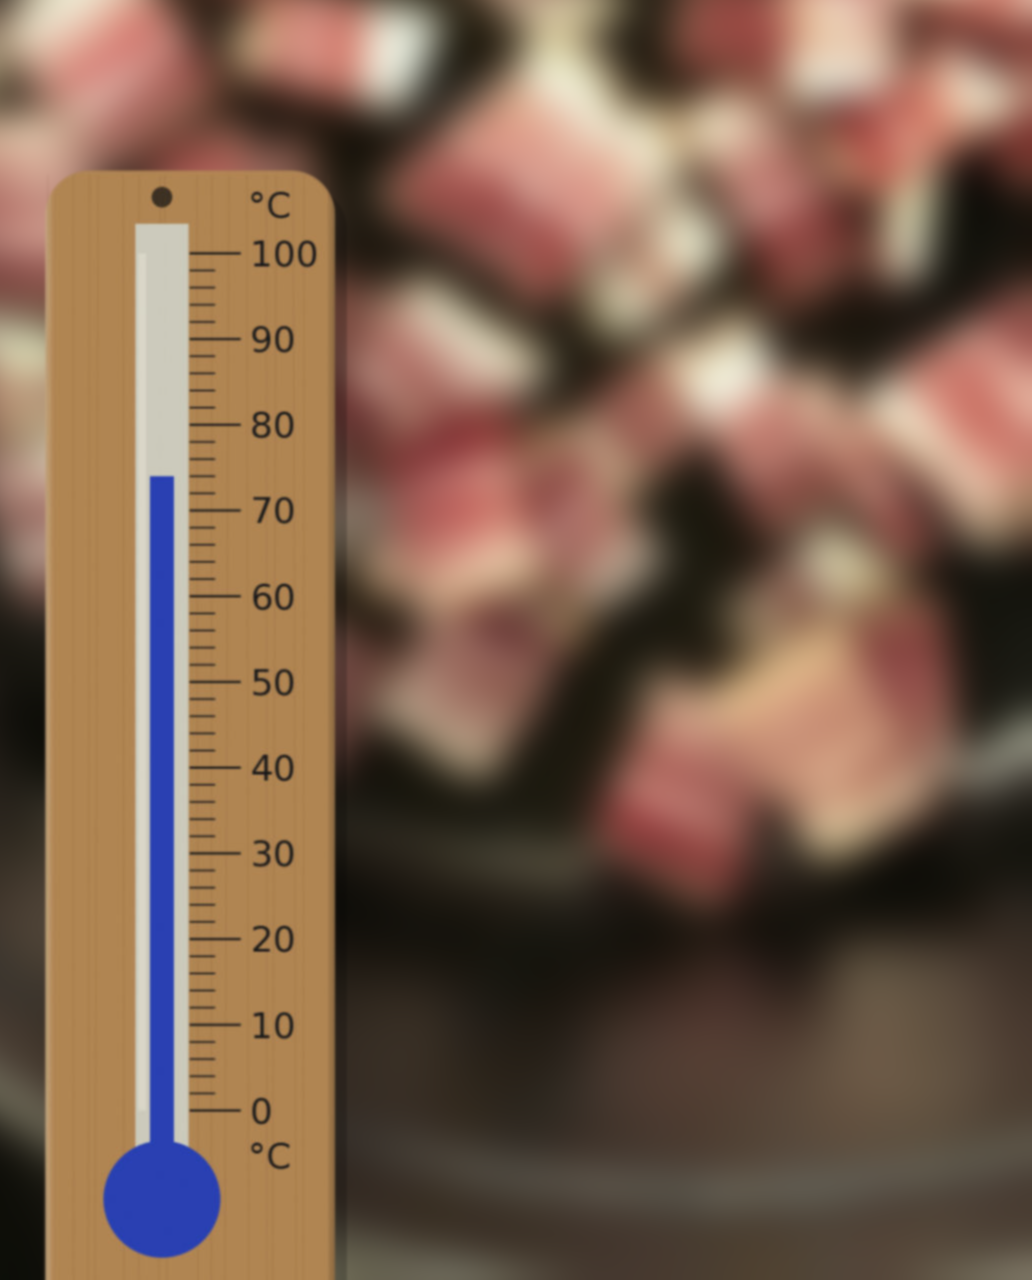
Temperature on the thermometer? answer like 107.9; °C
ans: 74; °C
